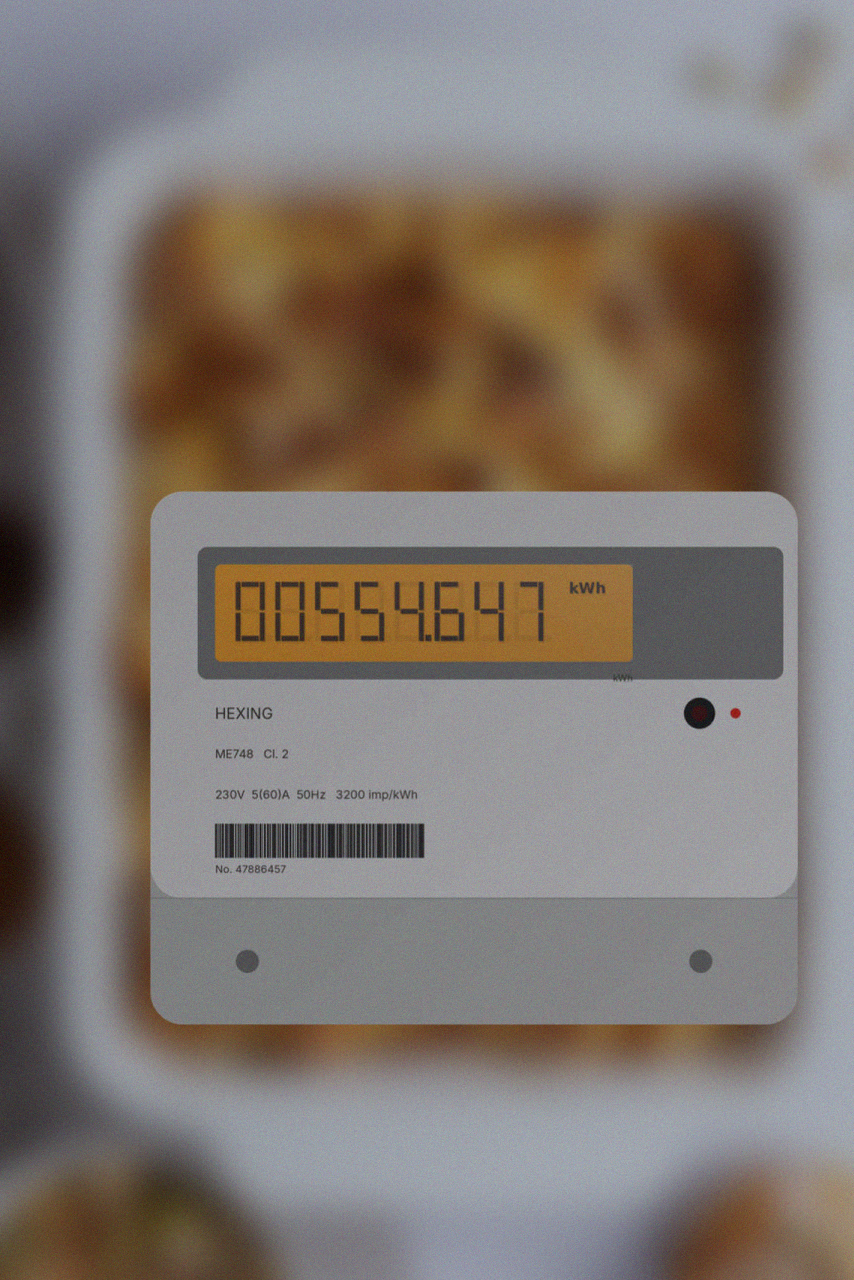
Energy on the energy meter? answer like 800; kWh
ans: 554.647; kWh
